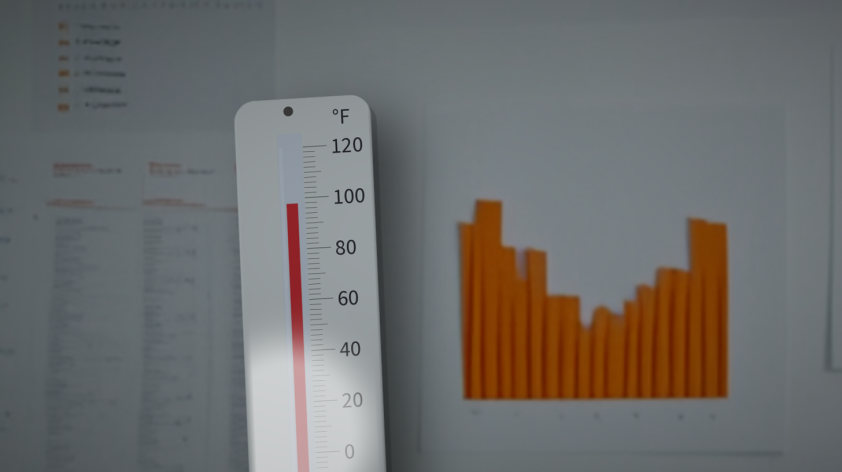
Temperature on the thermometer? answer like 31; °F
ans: 98; °F
